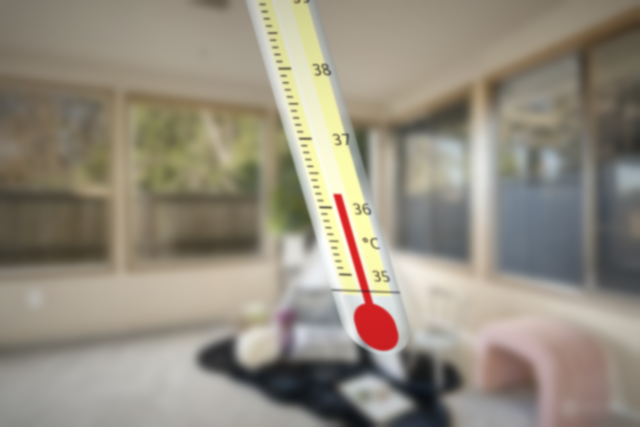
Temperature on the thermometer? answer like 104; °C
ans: 36.2; °C
